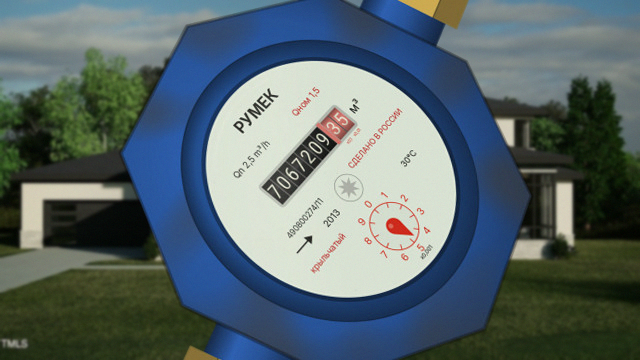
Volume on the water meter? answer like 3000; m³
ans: 7067209.354; m³
